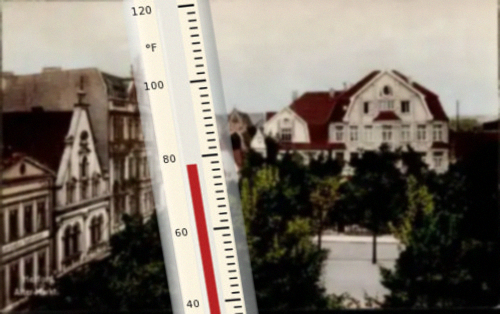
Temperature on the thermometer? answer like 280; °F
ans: 78; °F
